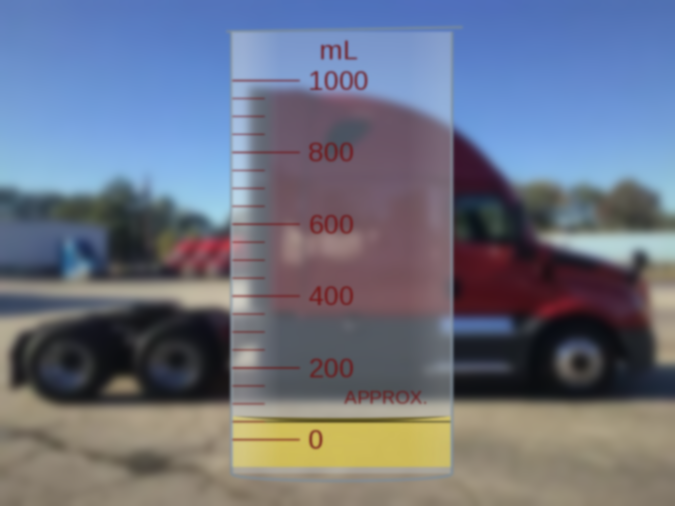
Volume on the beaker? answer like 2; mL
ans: 50; mL
